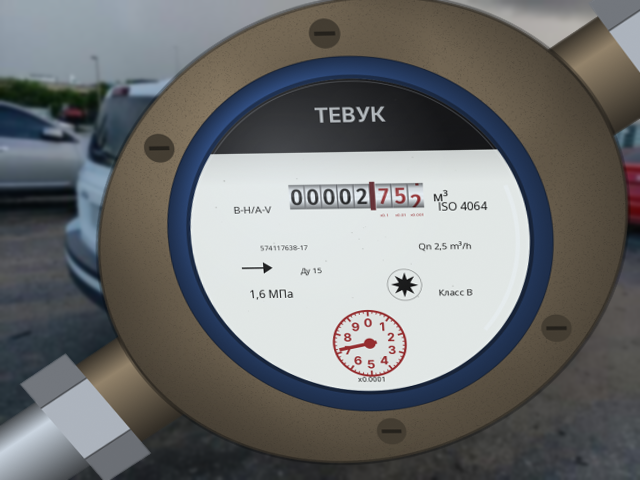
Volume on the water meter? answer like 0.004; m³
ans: 2.7517; m³
